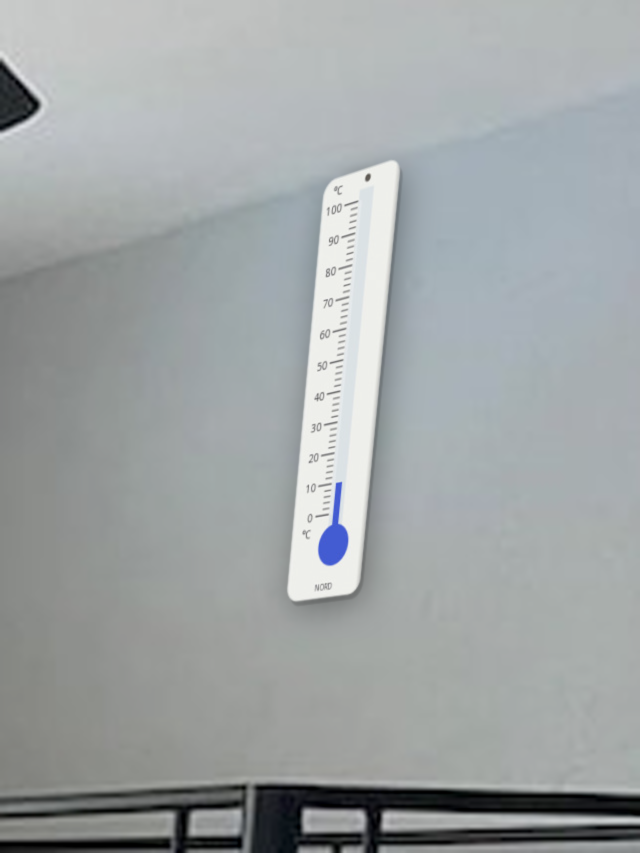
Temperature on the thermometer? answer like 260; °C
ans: 10; °C
